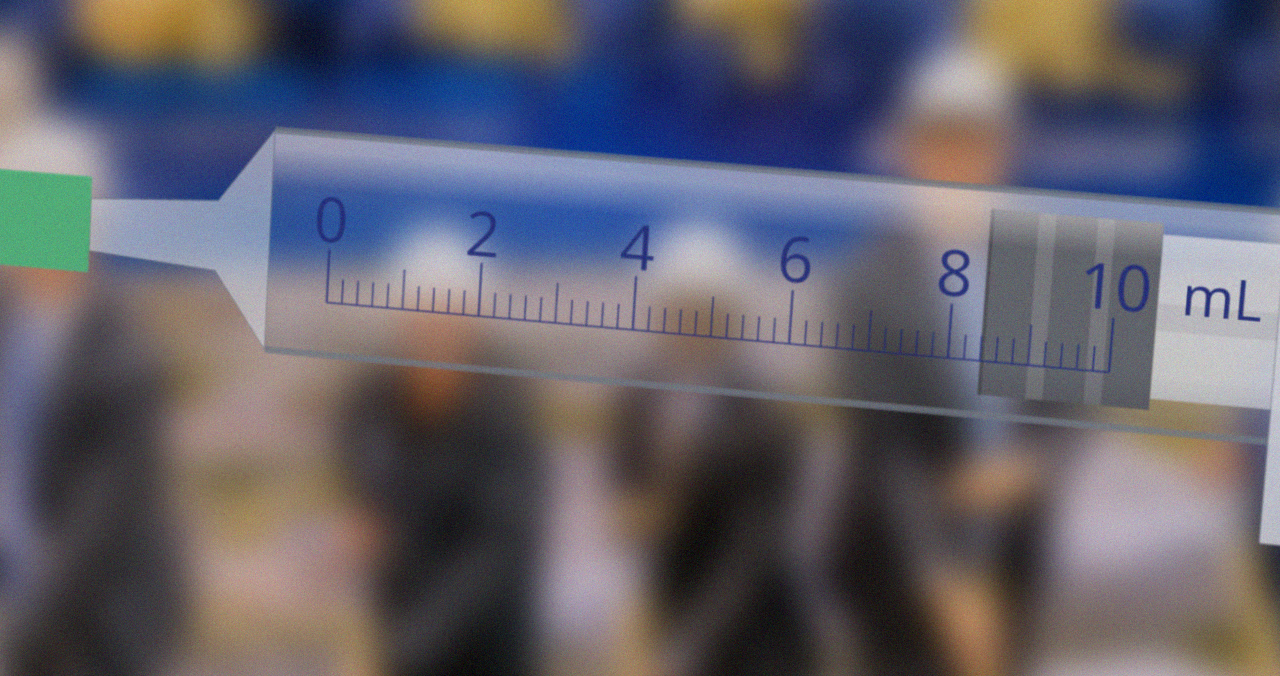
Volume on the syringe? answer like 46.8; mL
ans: 8.4; mL
